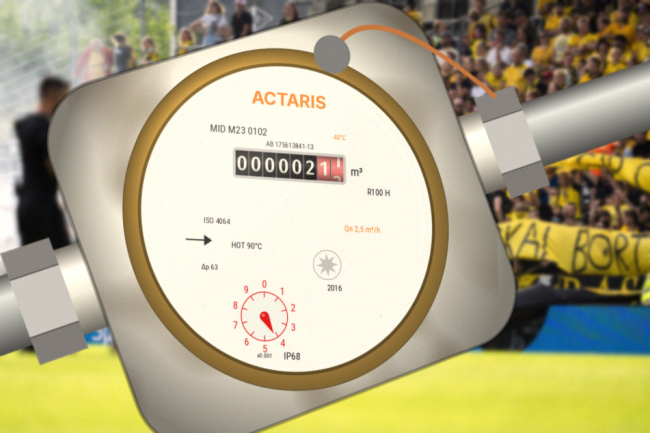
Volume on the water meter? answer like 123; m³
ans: 2.114; m³
